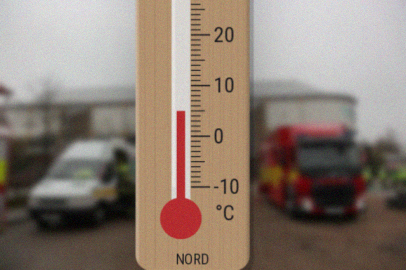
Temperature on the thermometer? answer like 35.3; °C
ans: 5; °C
